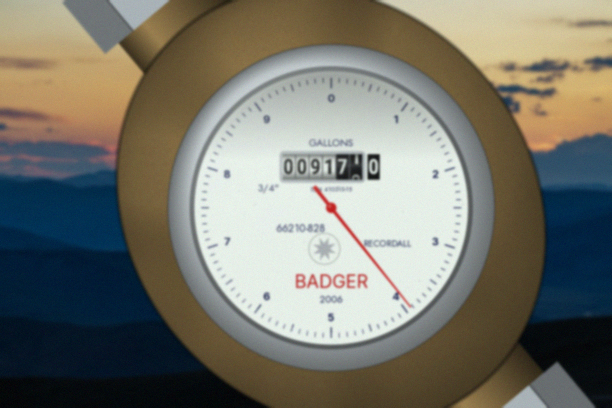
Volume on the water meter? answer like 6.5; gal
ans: 91713.9; gal
